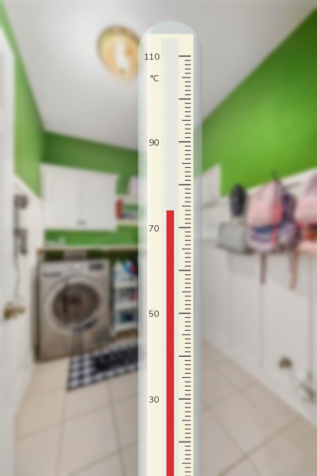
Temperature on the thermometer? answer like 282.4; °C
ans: 74; °C
